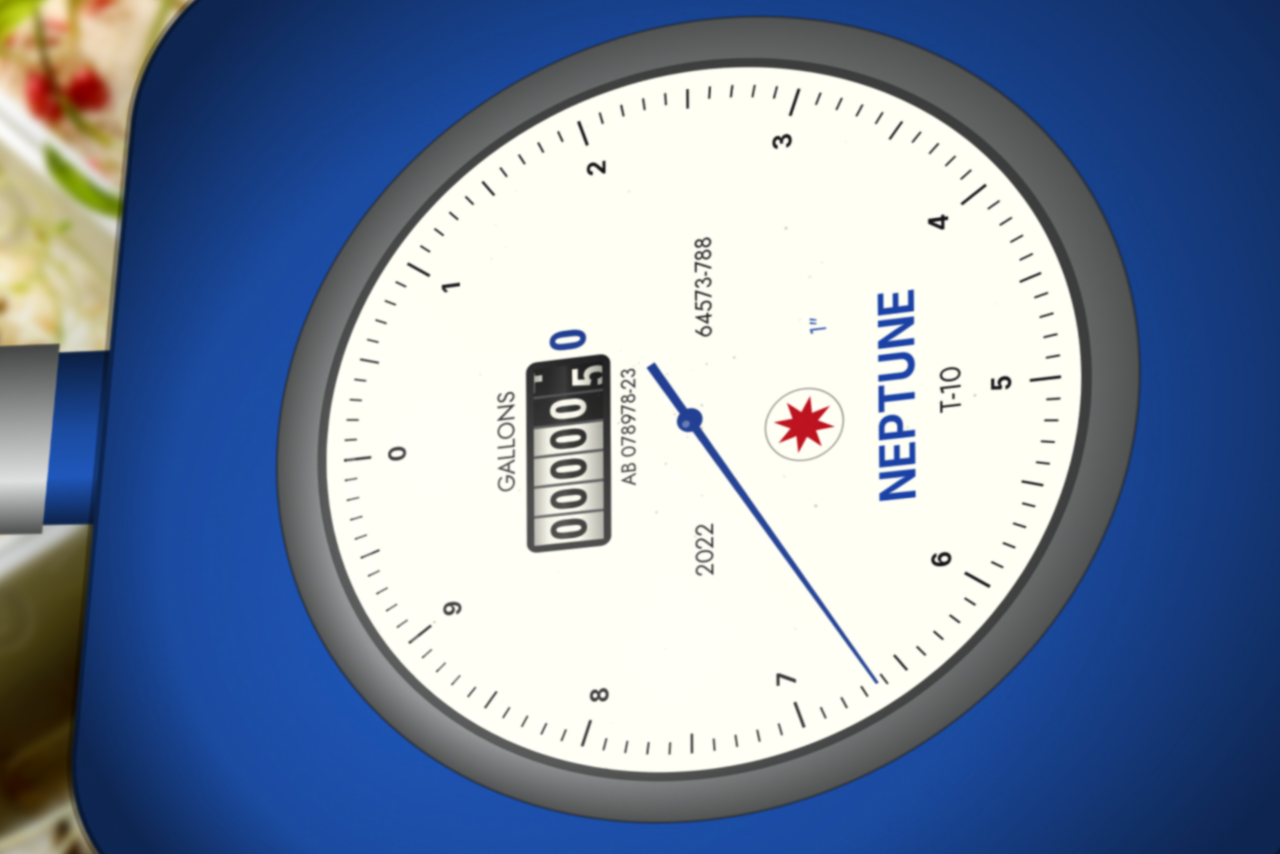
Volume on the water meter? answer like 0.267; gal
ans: 46.6; gal
